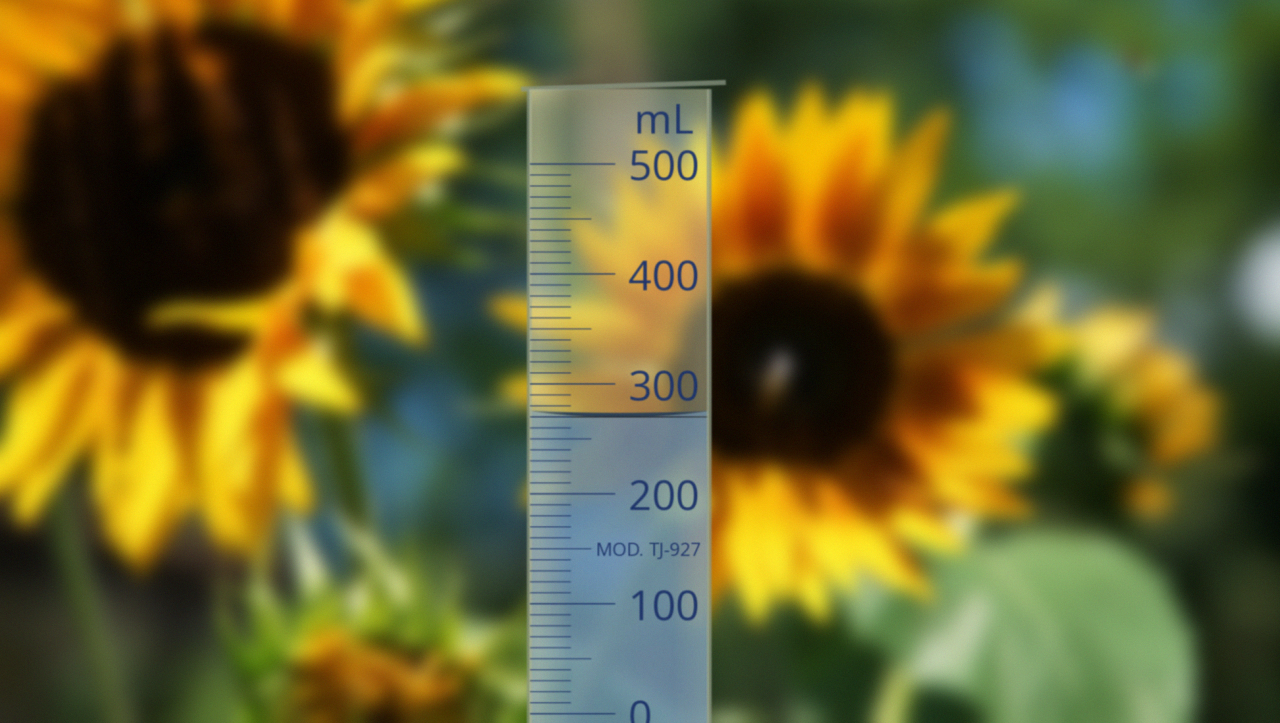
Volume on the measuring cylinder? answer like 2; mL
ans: 270; mL
